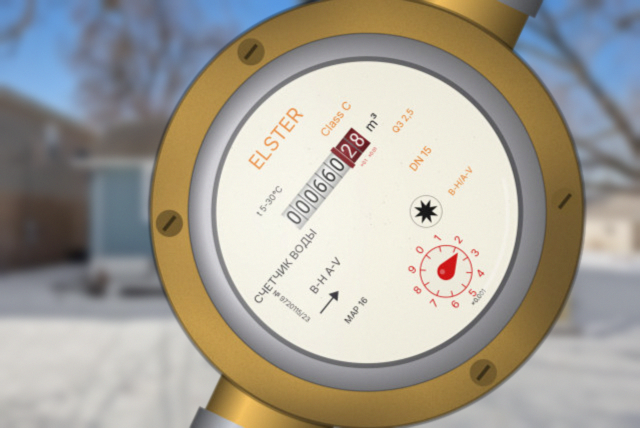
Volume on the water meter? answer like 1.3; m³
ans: 660.282; m³
